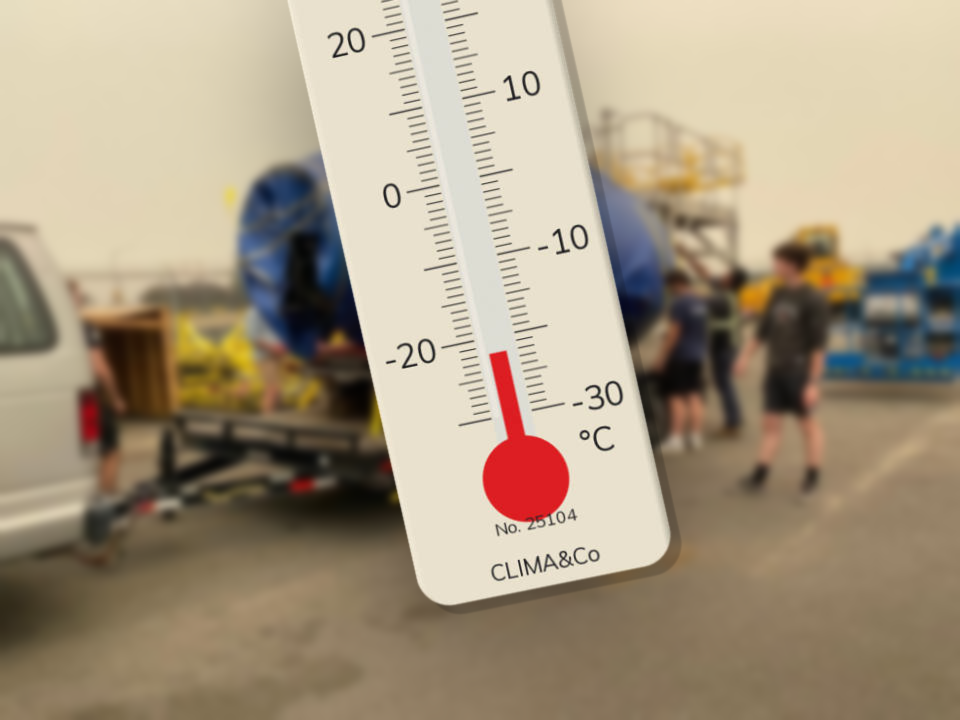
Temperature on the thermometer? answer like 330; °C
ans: -22; °C
